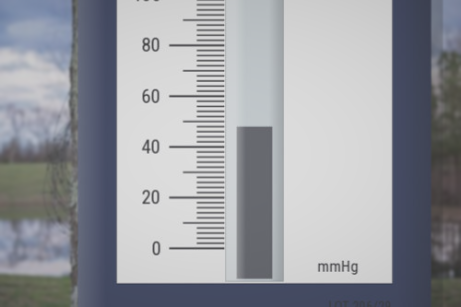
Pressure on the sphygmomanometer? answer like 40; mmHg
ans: 48; mmHg
